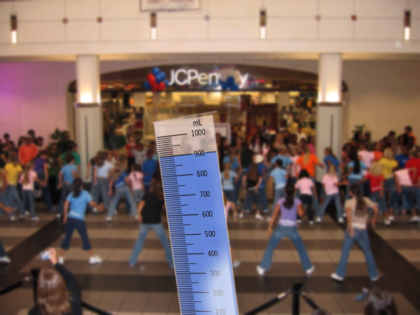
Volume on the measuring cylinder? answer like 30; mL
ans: 900; mL
